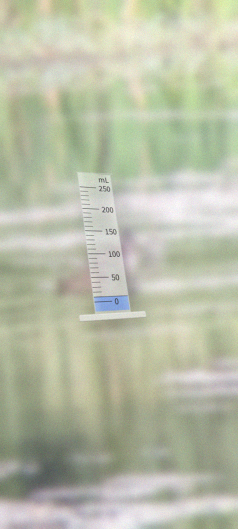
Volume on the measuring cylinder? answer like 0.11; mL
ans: 10; mL
